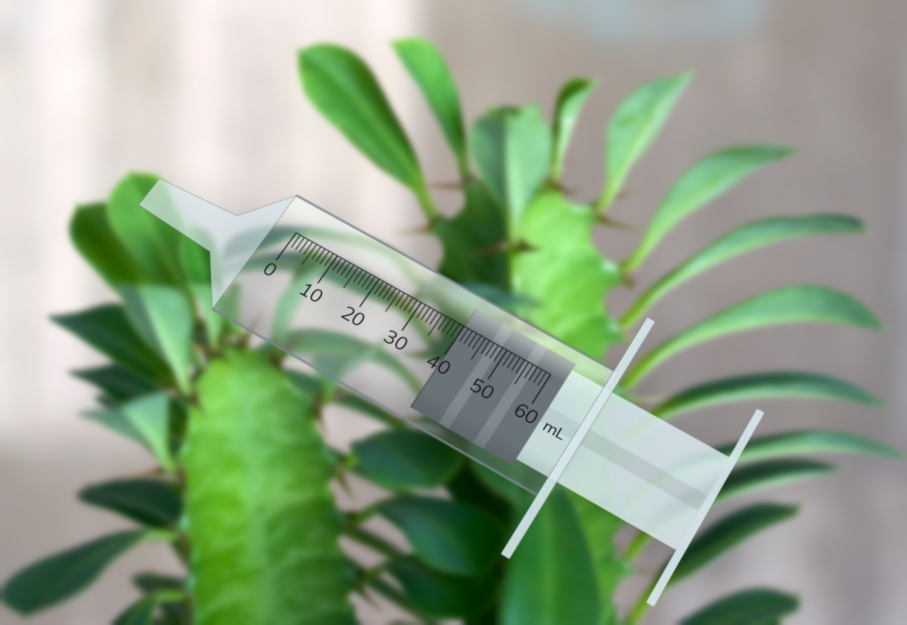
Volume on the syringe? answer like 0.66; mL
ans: 40; mL
